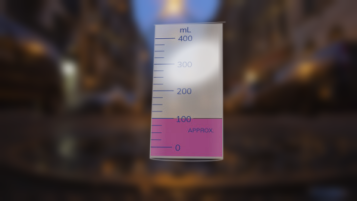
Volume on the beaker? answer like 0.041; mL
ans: 100; mL
